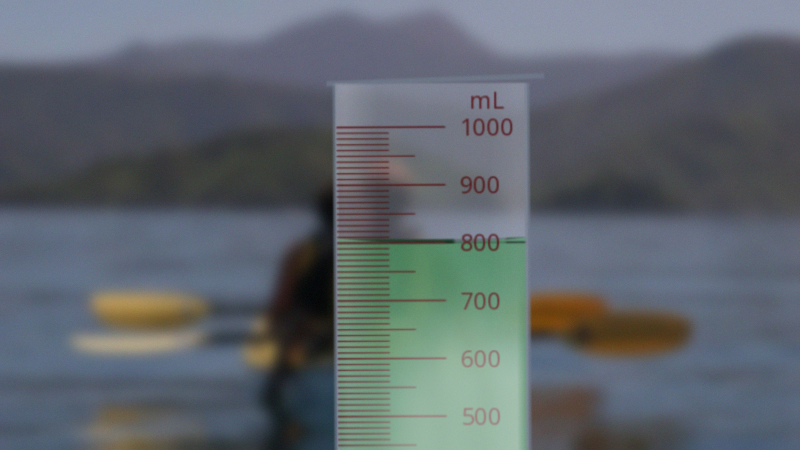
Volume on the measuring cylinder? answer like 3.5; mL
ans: 800; mL
